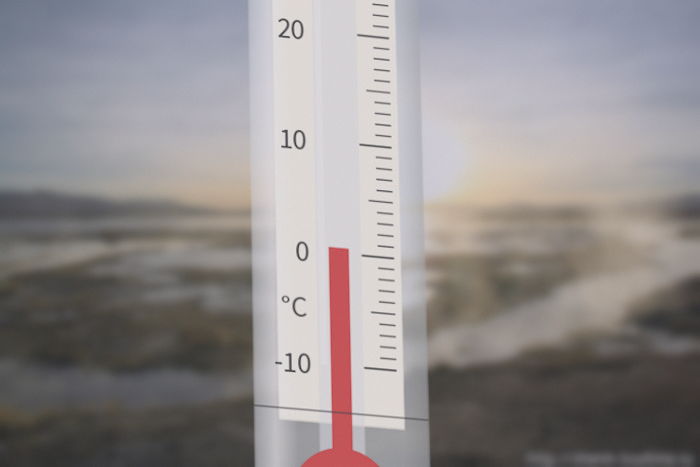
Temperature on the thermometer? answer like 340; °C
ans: 0.5; °C
